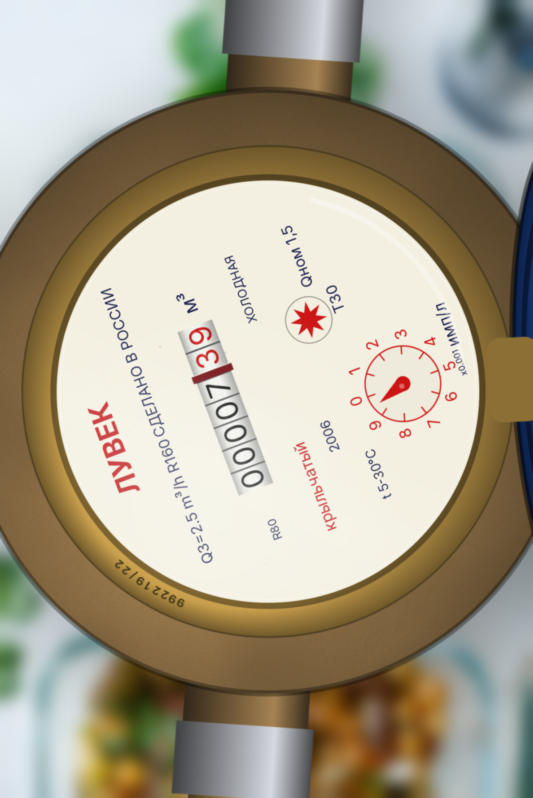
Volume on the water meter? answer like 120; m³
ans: 7.389; m³
